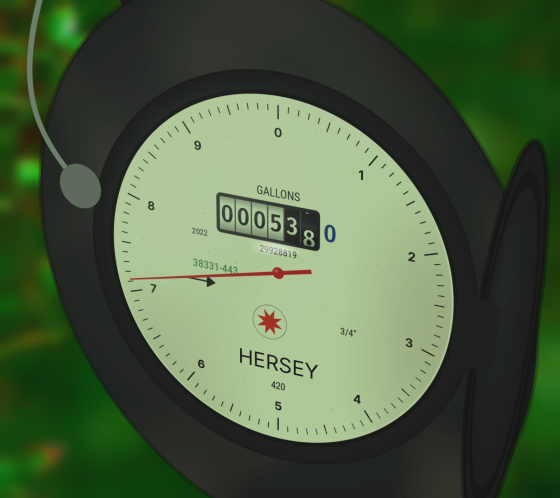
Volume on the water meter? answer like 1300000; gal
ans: 5377.1; gal
